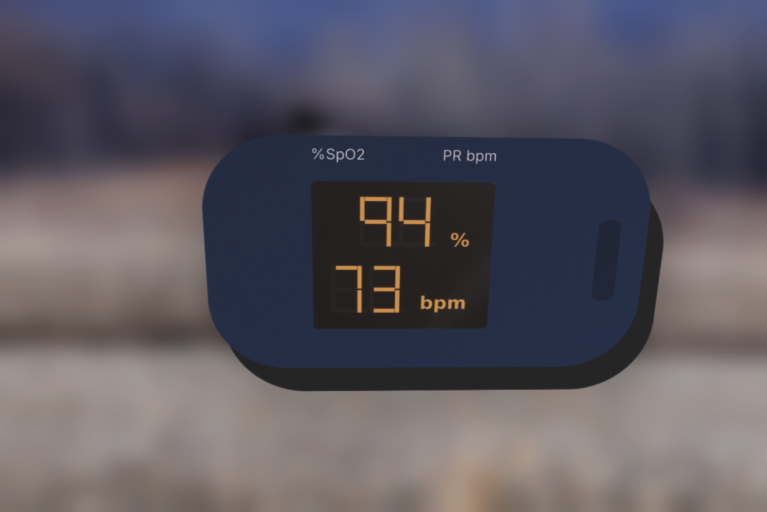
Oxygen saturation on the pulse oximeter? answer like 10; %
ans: 94; %
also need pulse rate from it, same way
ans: 73; bpm
